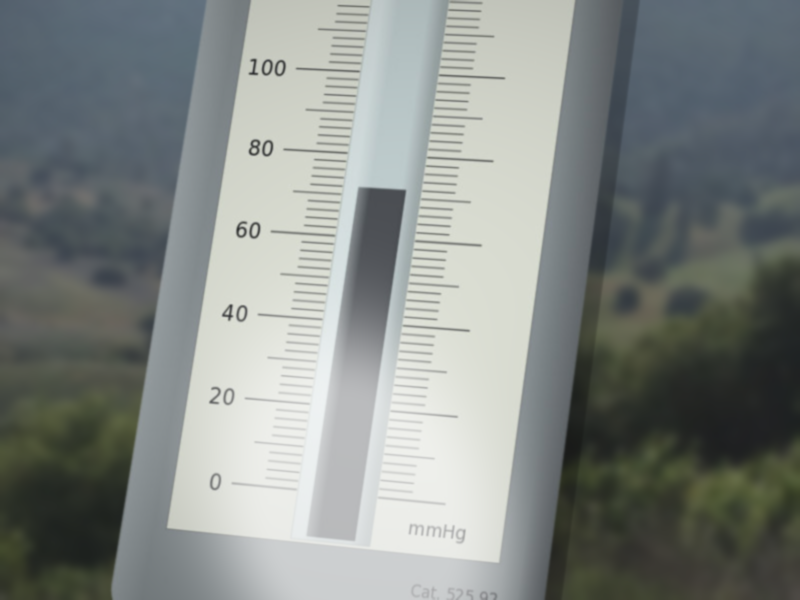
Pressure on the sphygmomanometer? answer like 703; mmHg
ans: 72; mmHg
